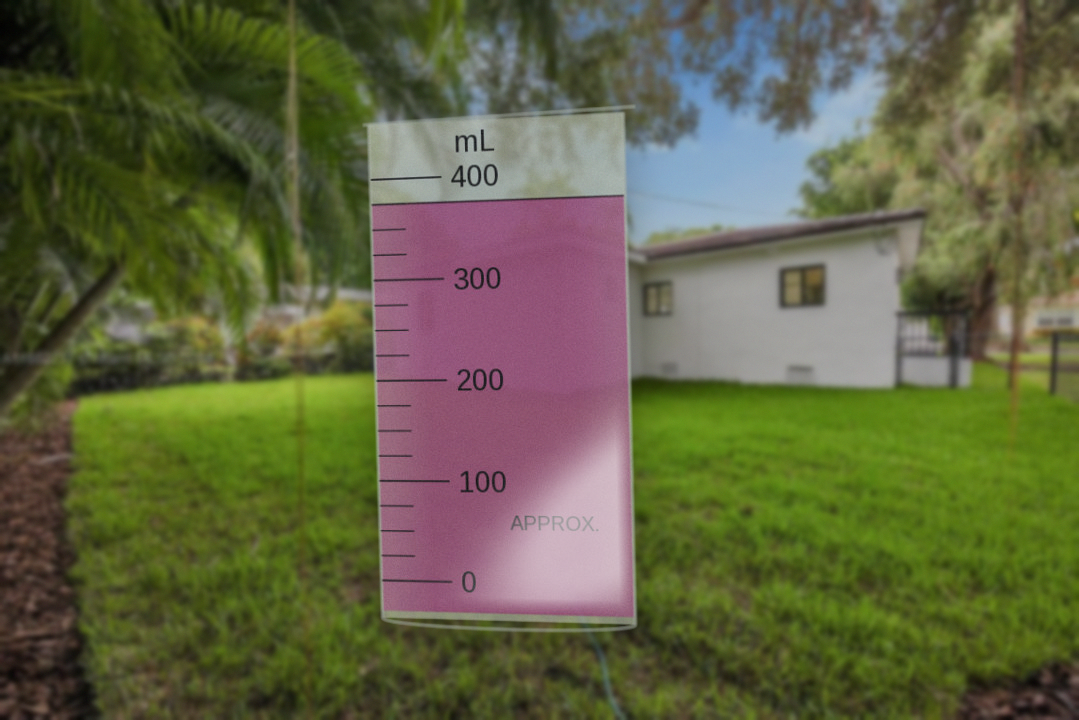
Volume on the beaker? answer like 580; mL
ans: 375; mL
